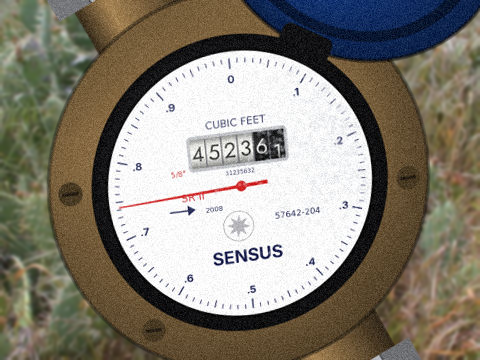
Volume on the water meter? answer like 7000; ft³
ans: 452360.74; ft³
